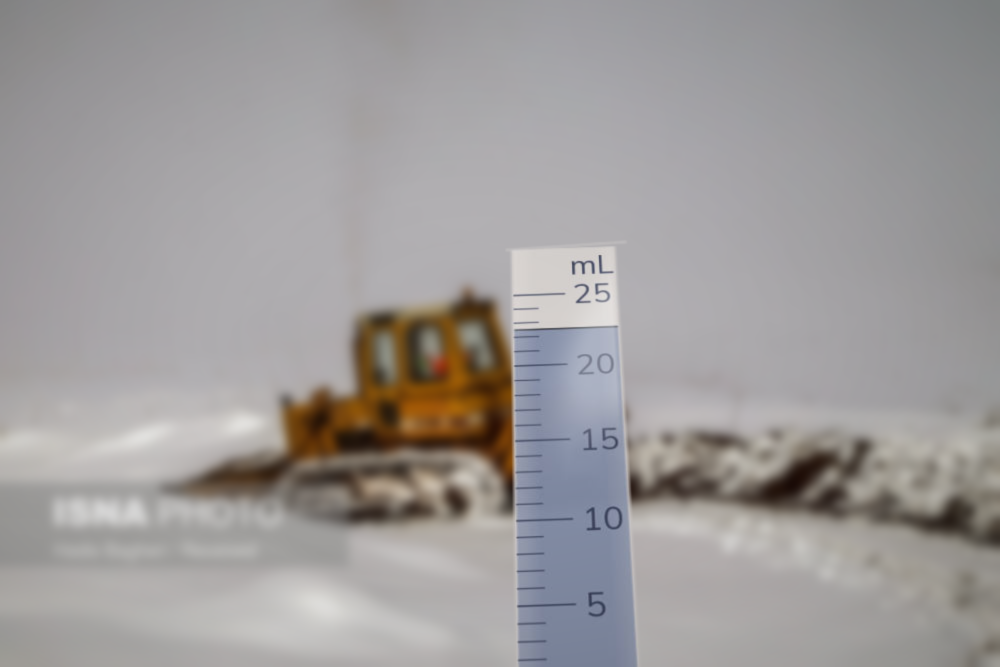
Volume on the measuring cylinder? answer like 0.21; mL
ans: 22.5; mL
